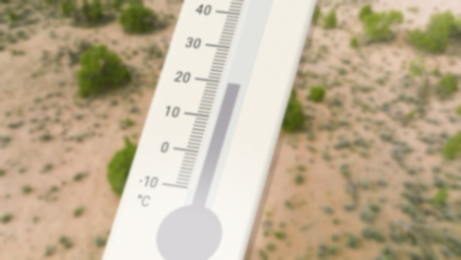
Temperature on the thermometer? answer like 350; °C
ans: 20; °C
